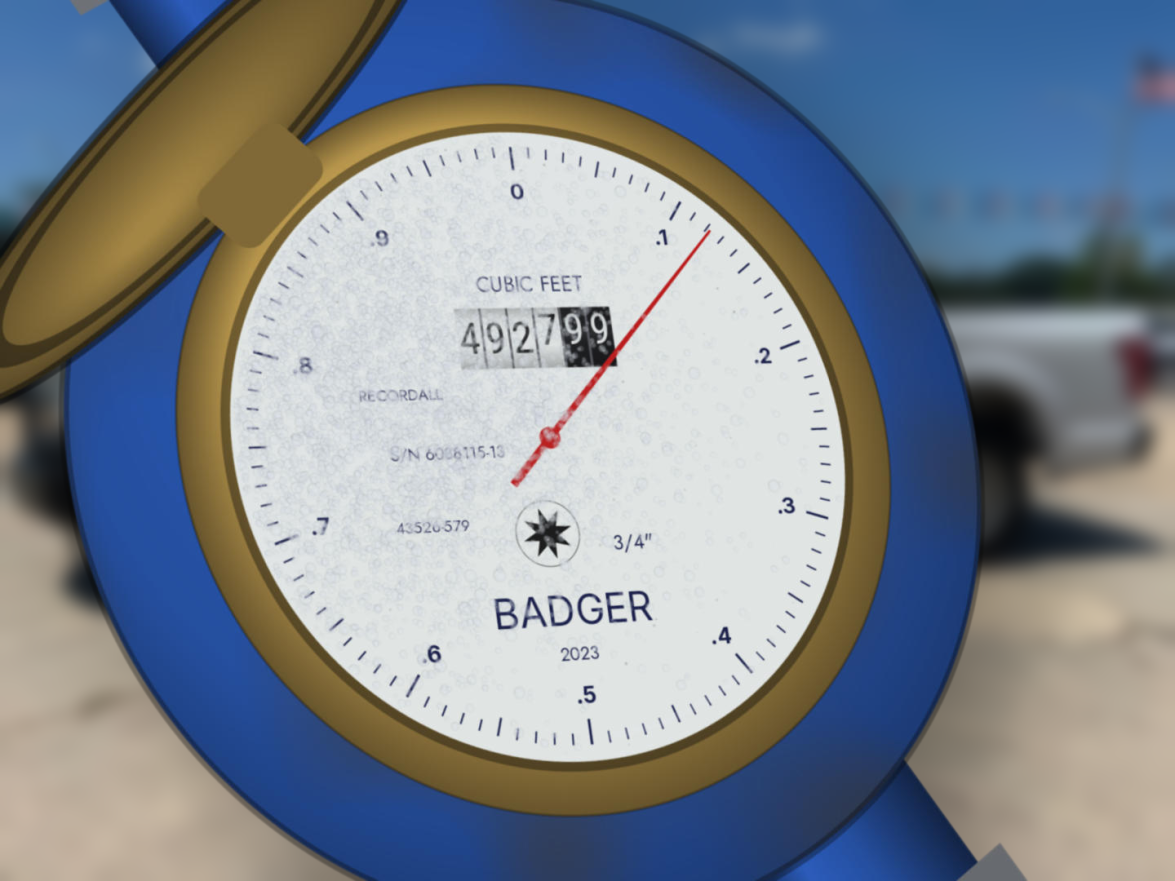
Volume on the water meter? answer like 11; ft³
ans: 492799.12; ft³
